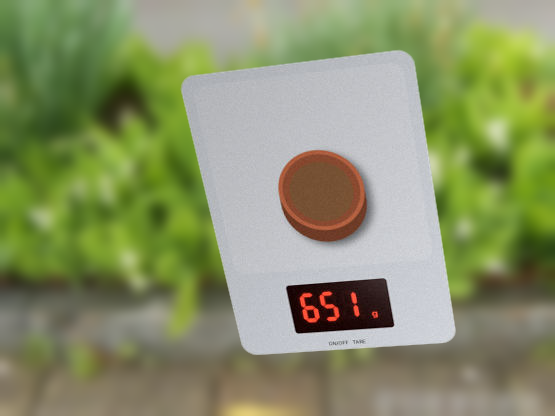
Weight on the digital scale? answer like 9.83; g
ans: 651; g
